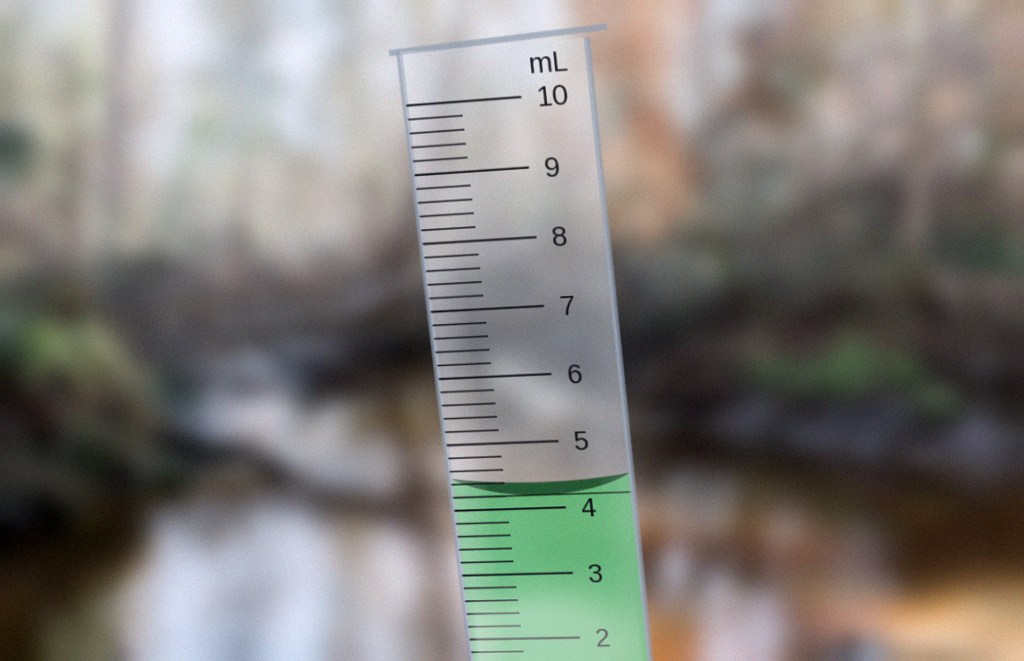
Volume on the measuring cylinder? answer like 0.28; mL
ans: 4.2; mL
